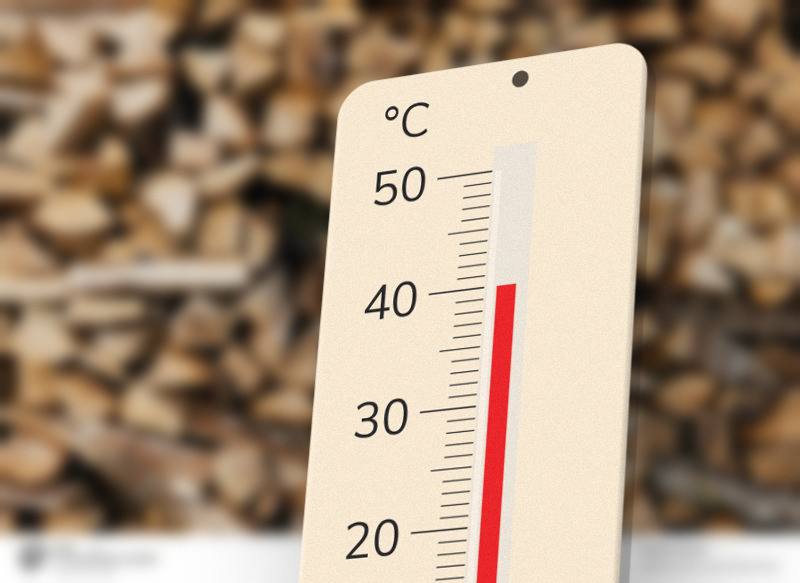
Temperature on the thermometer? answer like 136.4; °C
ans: 40; °C
